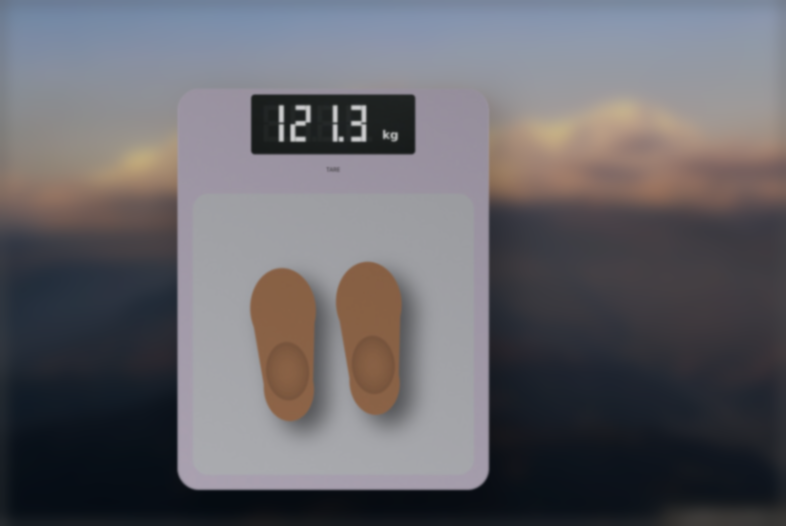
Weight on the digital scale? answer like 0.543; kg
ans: 121.3; kg
